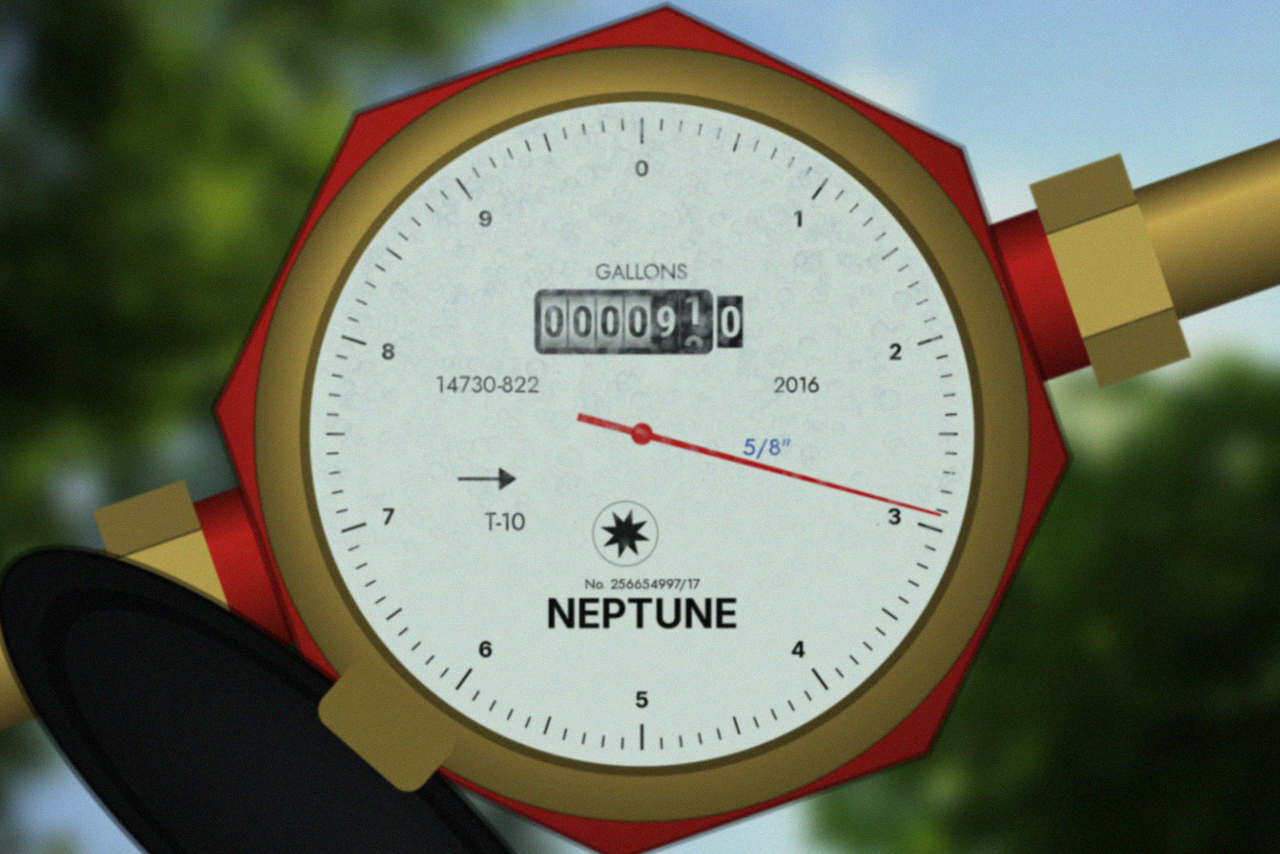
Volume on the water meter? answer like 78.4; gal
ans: 912.9; gal
